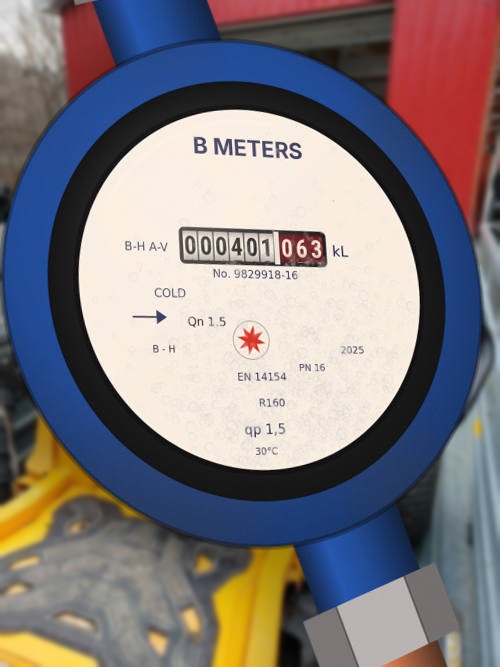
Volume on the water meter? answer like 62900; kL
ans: 401.063; kL
